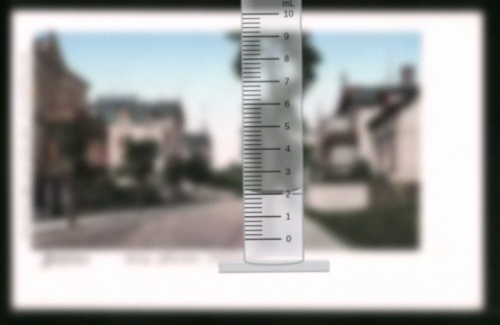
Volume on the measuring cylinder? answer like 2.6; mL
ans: 2; mL
